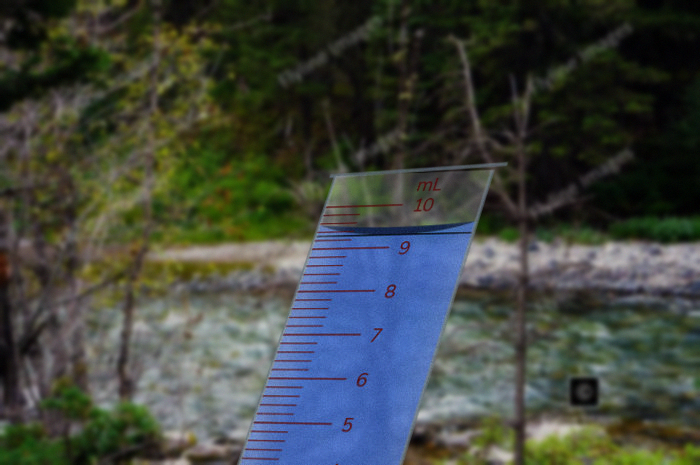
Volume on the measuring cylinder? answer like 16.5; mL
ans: 9.3; mL
